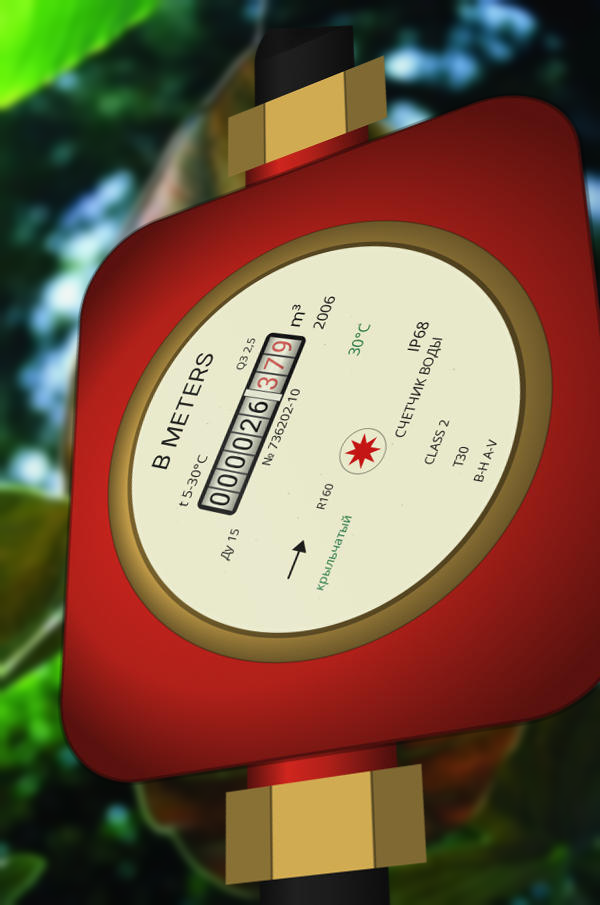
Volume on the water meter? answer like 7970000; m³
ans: 26.379; m³
